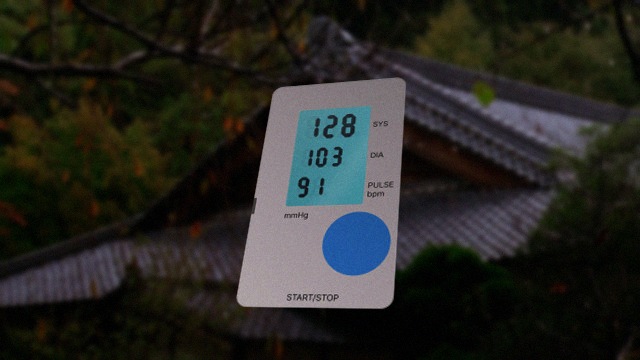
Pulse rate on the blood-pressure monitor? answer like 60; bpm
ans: 91; bpm
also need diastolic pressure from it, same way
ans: 103; mmHg
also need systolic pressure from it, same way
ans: 128; mmHg
